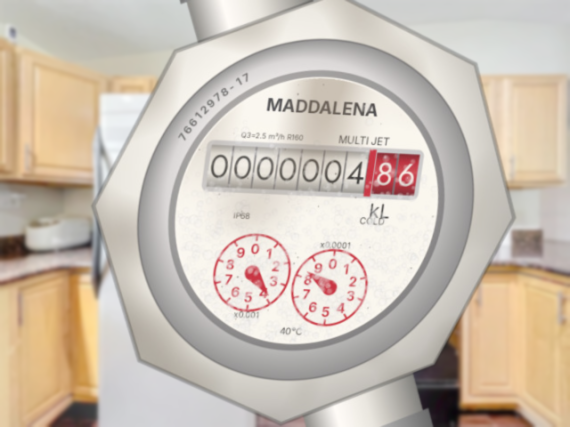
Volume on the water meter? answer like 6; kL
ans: 4.8638; kL
